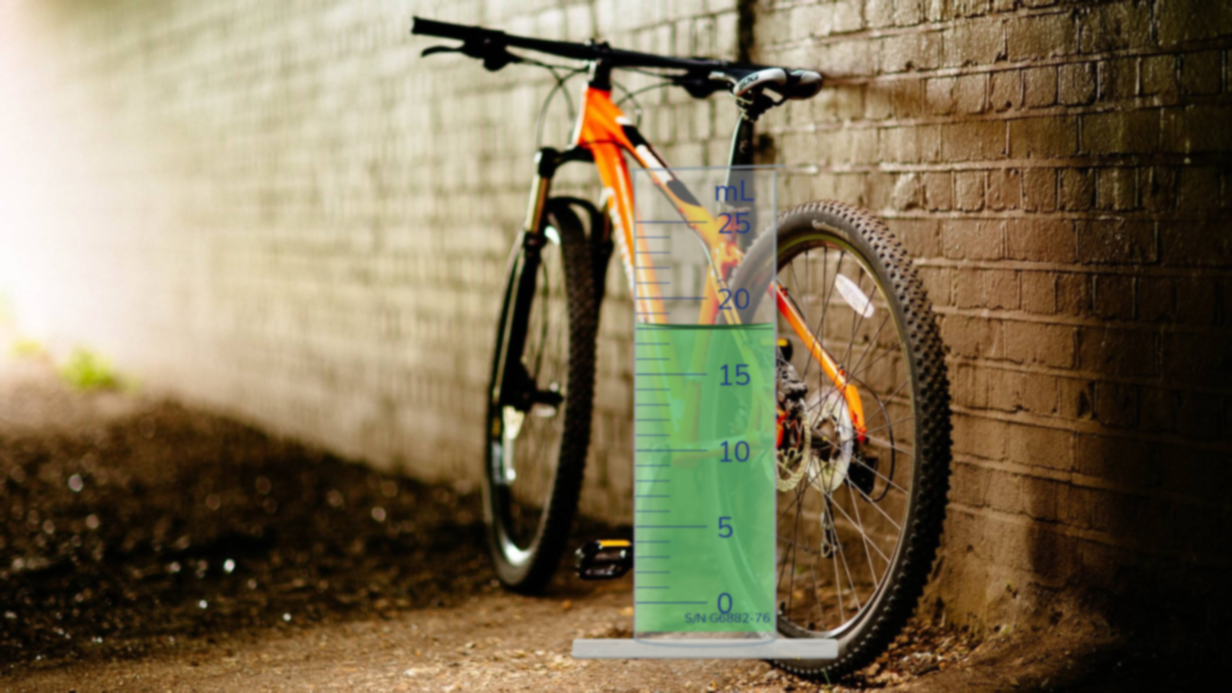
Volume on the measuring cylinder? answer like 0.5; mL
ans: 18; mL
